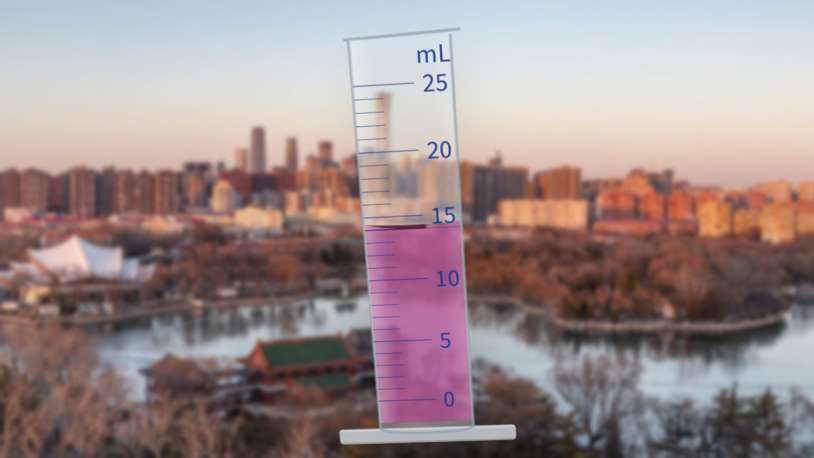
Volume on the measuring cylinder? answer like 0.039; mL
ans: 14; mL
